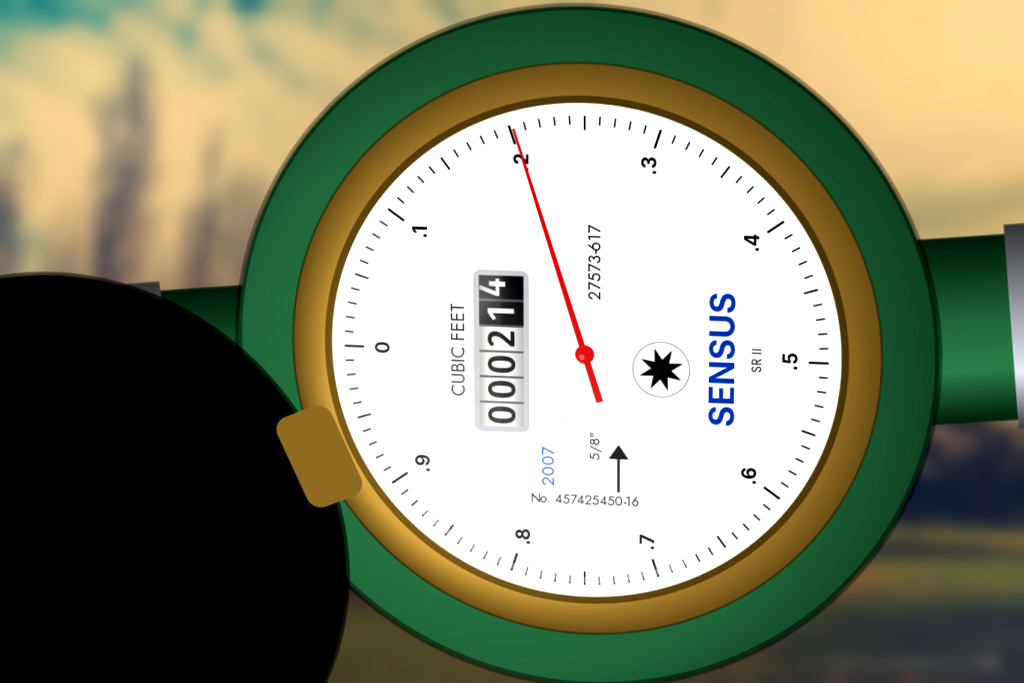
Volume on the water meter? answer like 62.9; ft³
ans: 214.20; ft³
